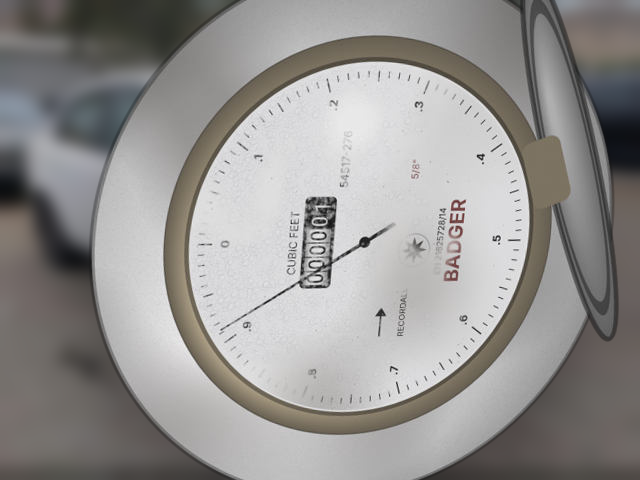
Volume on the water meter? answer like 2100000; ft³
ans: 0.91; ft³
